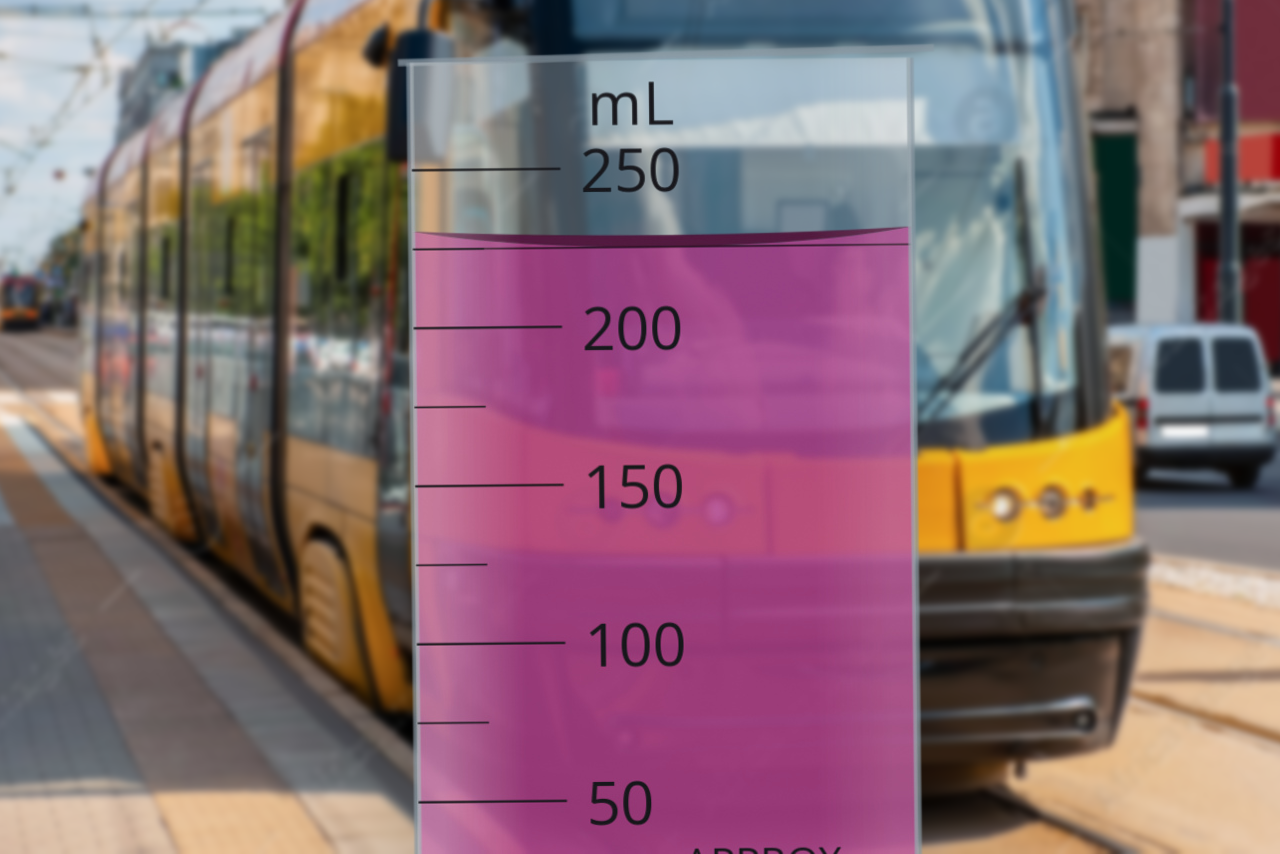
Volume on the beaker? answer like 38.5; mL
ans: 225; mL
